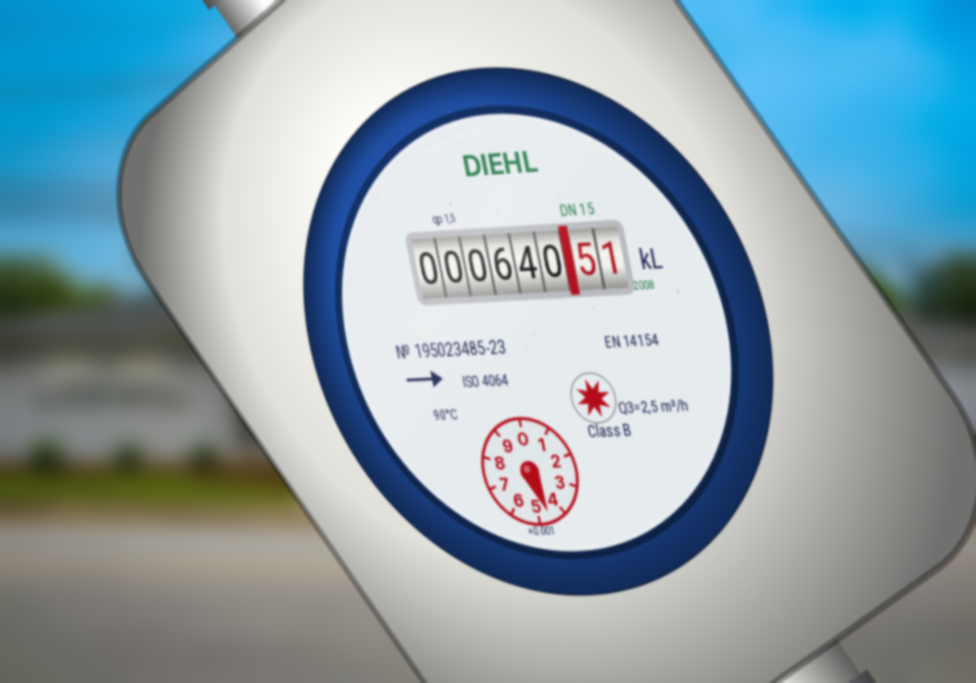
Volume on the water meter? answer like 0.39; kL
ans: 640.514; kL
